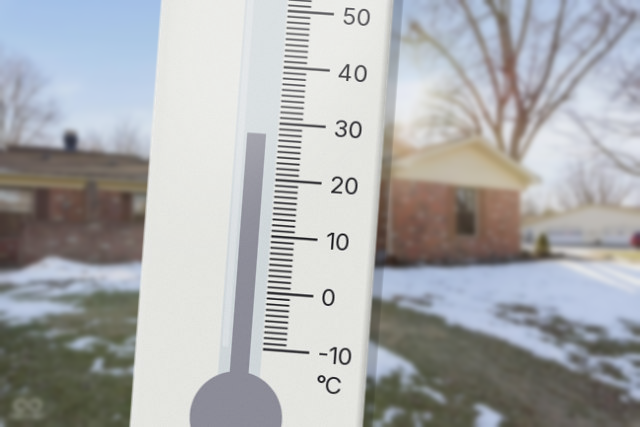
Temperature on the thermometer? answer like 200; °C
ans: 28; °C
